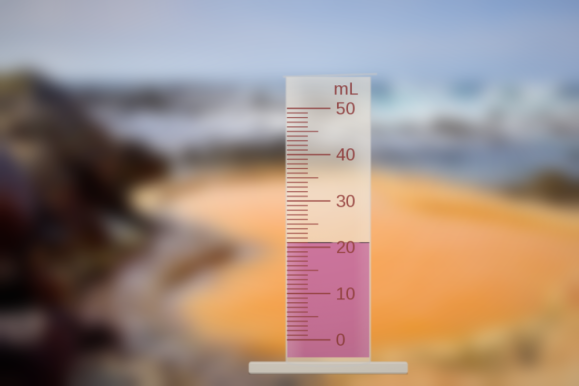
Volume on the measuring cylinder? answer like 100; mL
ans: 21; mL
